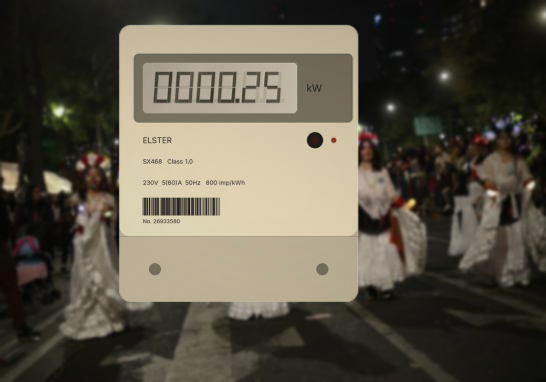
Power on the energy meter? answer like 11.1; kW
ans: 0.25; kW
